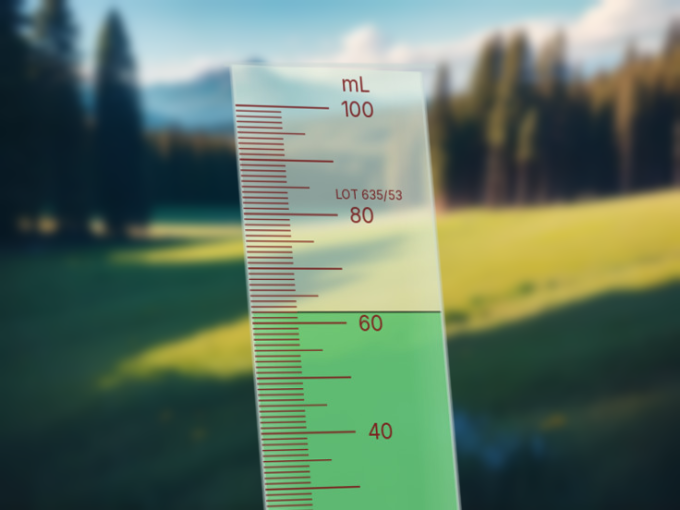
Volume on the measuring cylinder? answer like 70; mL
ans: 62; mL
